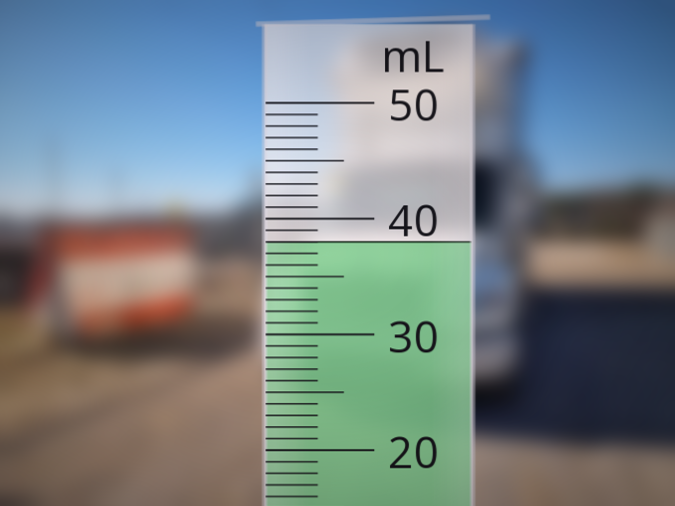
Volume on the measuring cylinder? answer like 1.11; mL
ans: 38; mL
